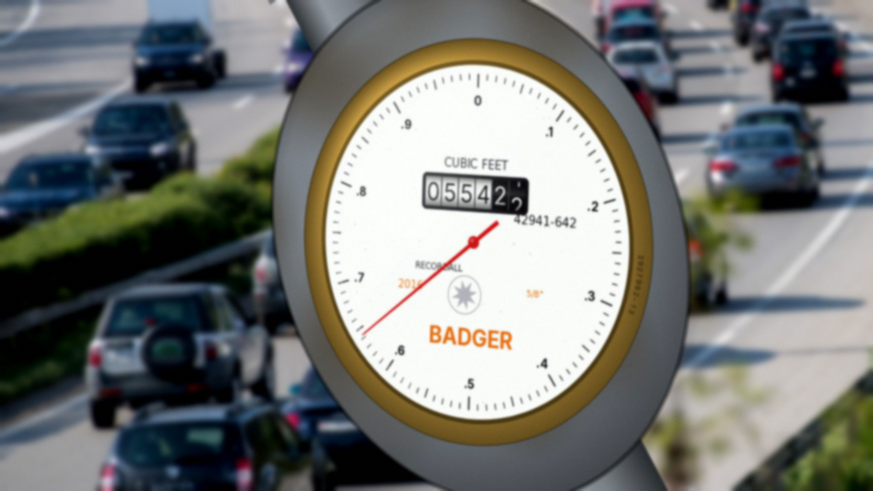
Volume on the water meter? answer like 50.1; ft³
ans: 55421.64; ft³
